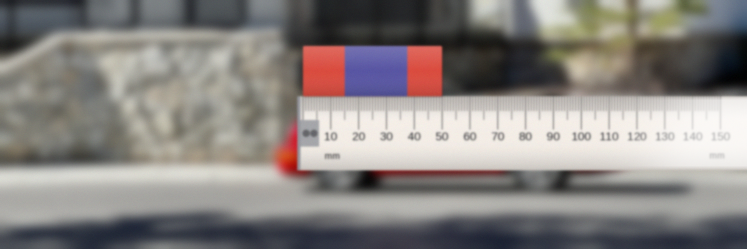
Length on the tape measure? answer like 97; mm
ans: 50; mm
